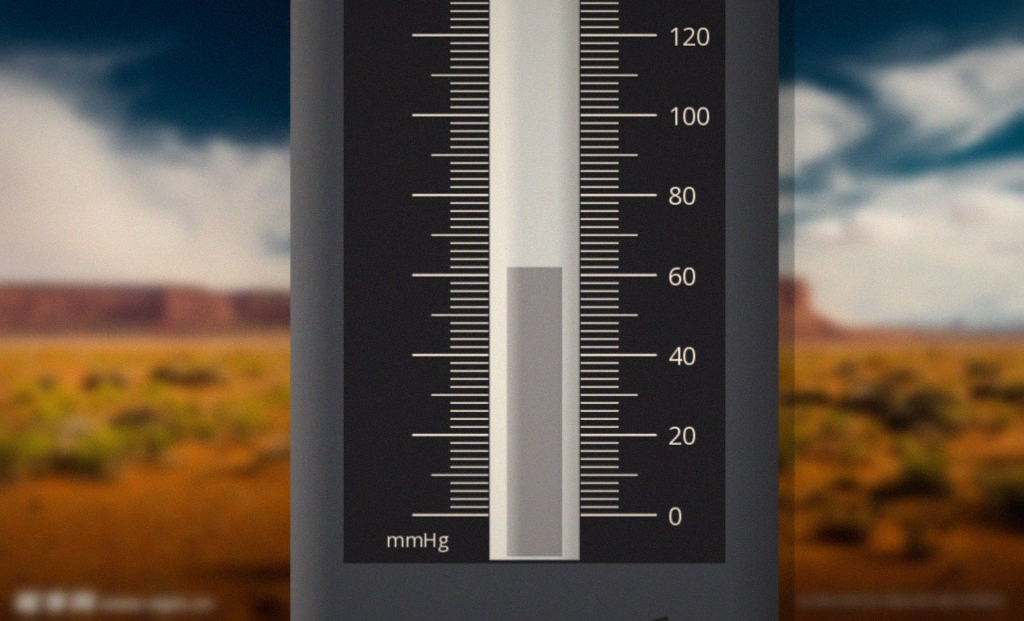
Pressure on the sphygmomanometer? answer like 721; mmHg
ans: 62; mmHg
